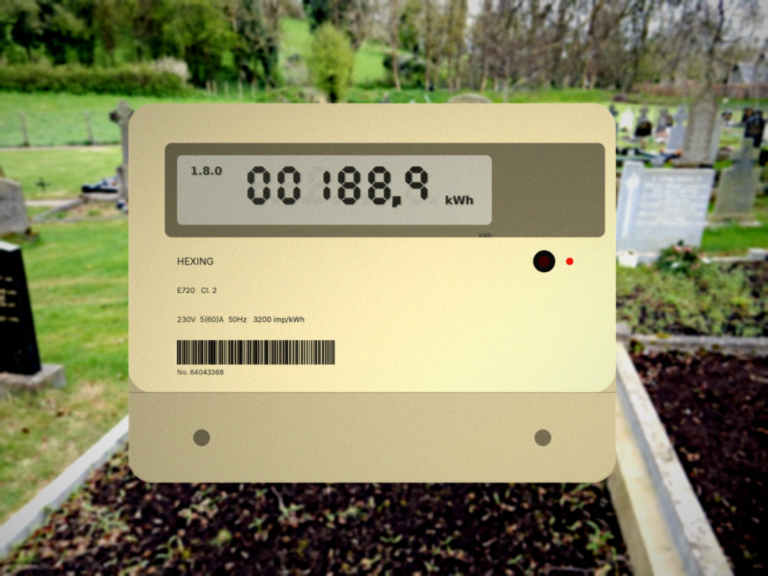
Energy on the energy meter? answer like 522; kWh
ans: 188.9; kWh
